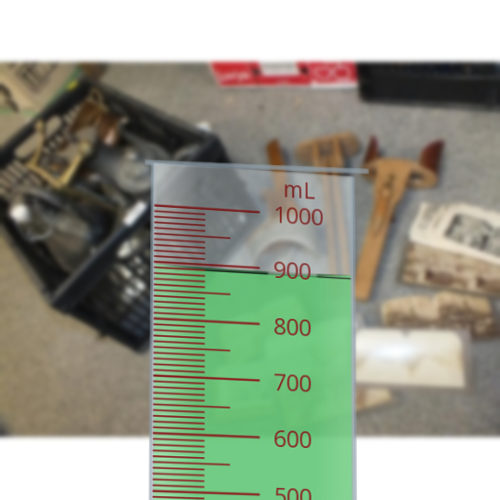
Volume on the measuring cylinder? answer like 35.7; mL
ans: 890; mL
